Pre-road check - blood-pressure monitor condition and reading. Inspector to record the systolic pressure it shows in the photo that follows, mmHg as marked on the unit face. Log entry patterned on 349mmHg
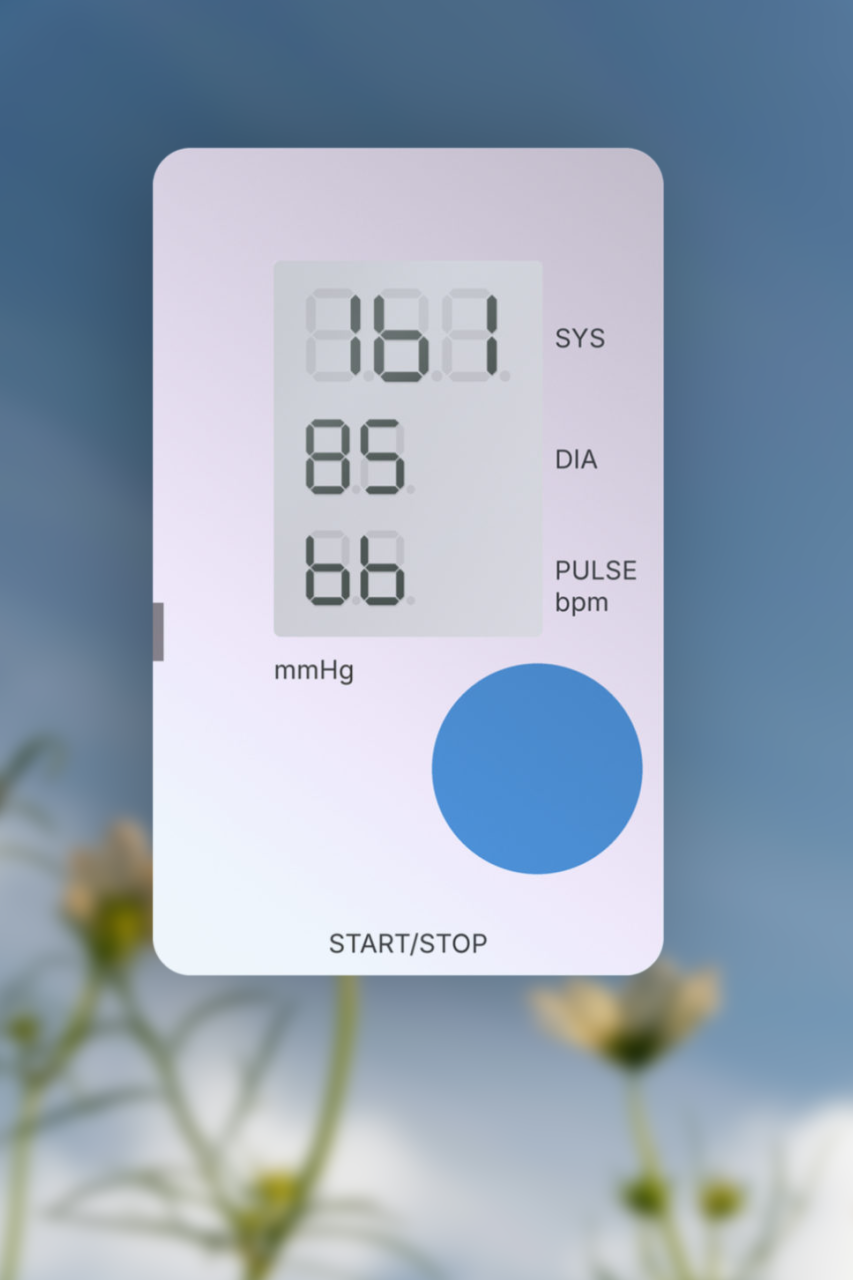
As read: 161mmHg
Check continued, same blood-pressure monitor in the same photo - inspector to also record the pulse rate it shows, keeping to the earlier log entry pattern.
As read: 66bpm
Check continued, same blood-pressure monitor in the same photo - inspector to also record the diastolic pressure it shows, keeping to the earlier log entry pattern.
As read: 85mmHg
